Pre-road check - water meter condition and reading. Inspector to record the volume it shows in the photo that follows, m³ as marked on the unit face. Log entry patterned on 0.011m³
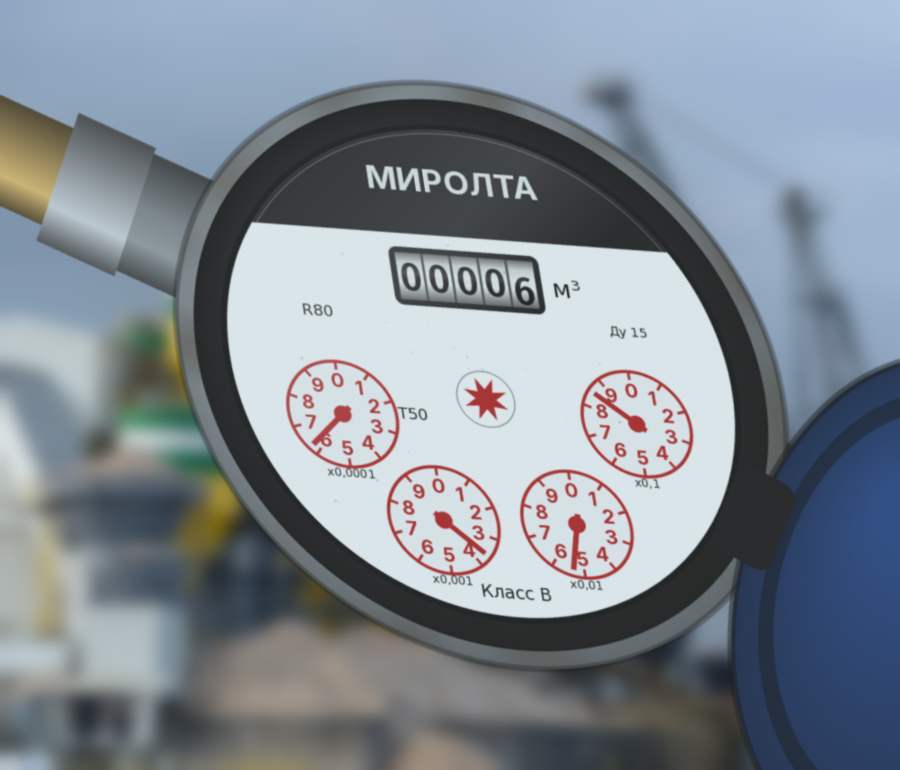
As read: 5.8536m³
